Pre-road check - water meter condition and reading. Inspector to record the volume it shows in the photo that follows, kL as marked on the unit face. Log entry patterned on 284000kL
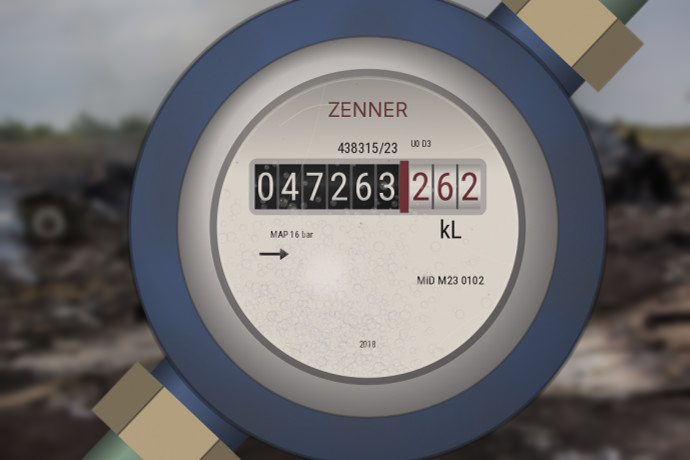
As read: 47263.262kL
